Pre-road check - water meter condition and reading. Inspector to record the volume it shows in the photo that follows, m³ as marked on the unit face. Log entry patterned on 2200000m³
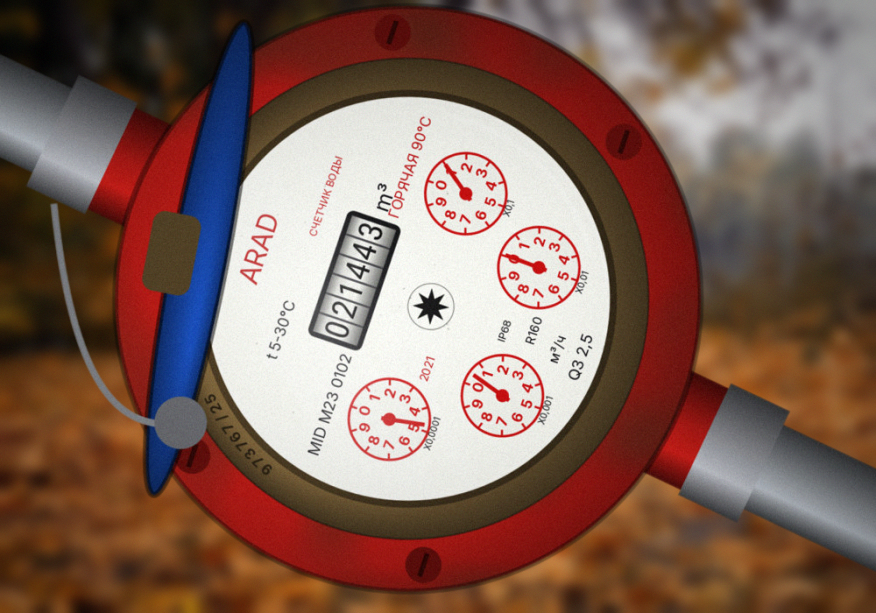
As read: 21443.1004m³
